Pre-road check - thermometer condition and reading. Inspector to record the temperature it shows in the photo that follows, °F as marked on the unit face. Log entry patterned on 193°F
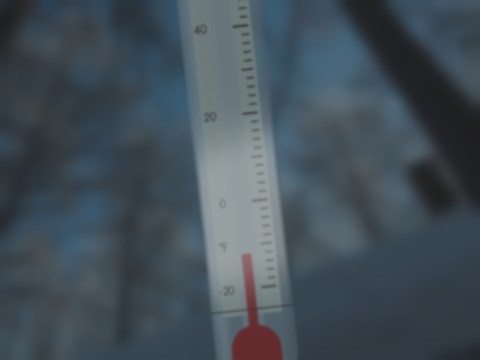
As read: -12°F
